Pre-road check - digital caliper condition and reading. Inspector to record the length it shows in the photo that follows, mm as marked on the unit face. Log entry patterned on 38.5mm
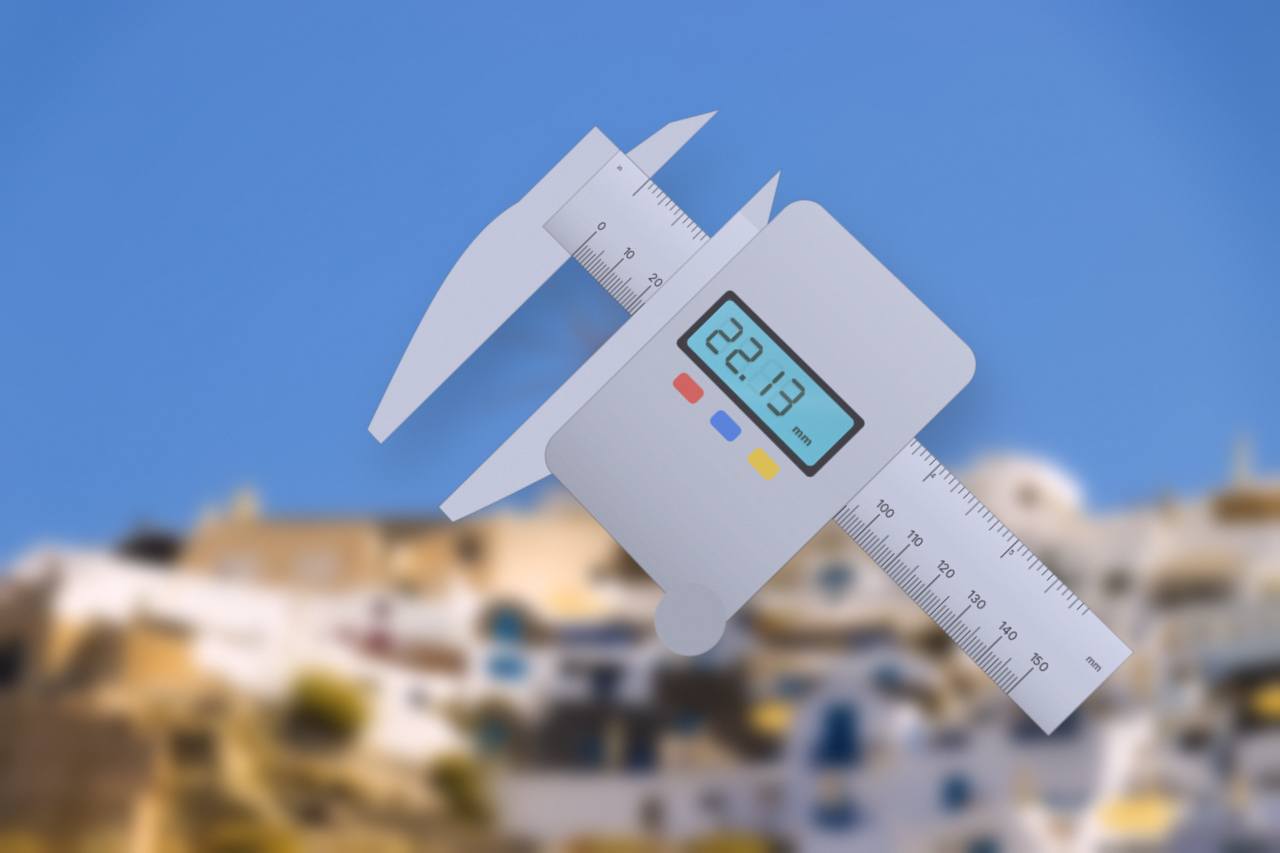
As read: 22.13mm
